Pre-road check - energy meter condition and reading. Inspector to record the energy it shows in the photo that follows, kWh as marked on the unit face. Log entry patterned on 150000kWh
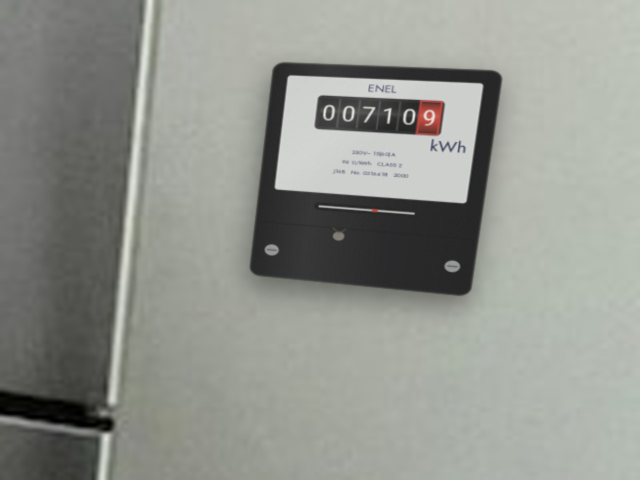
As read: 710.9kWh
